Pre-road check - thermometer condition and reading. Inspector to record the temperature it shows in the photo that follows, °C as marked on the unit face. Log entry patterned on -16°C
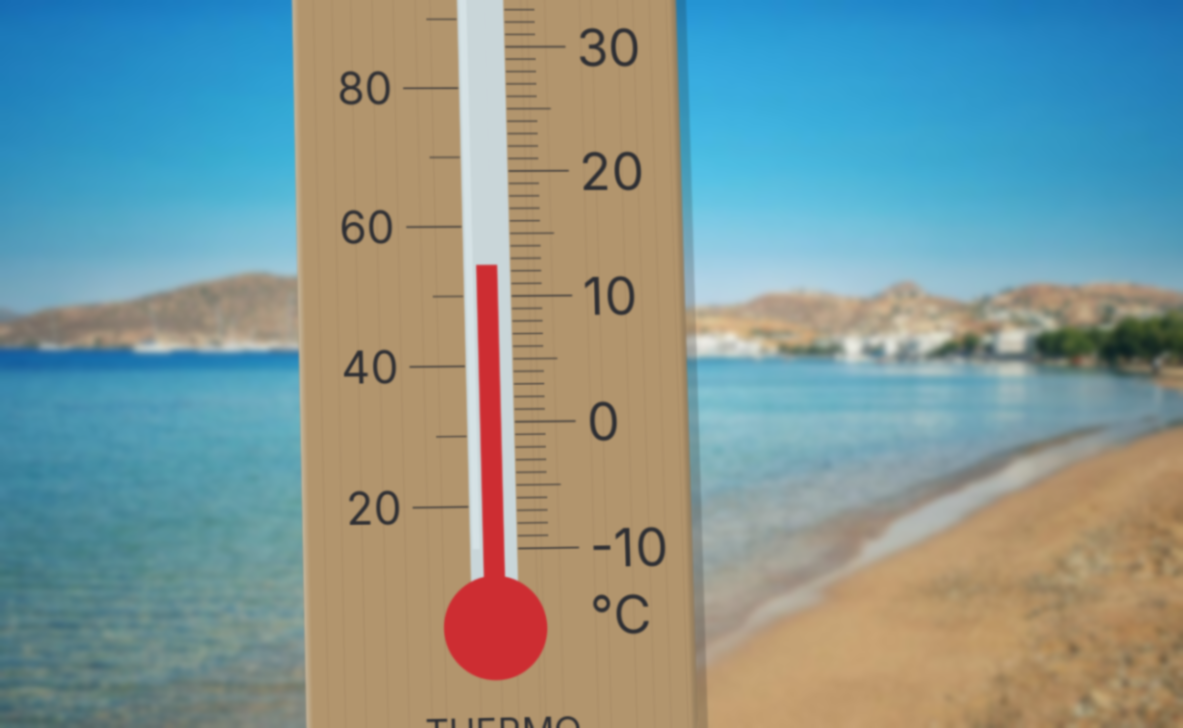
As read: 12.5°C
